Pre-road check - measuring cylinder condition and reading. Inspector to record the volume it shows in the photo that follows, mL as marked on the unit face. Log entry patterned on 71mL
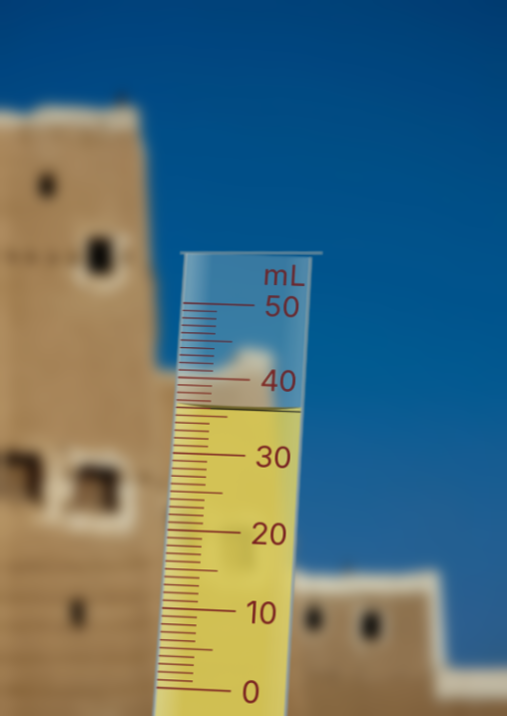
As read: 36mL
